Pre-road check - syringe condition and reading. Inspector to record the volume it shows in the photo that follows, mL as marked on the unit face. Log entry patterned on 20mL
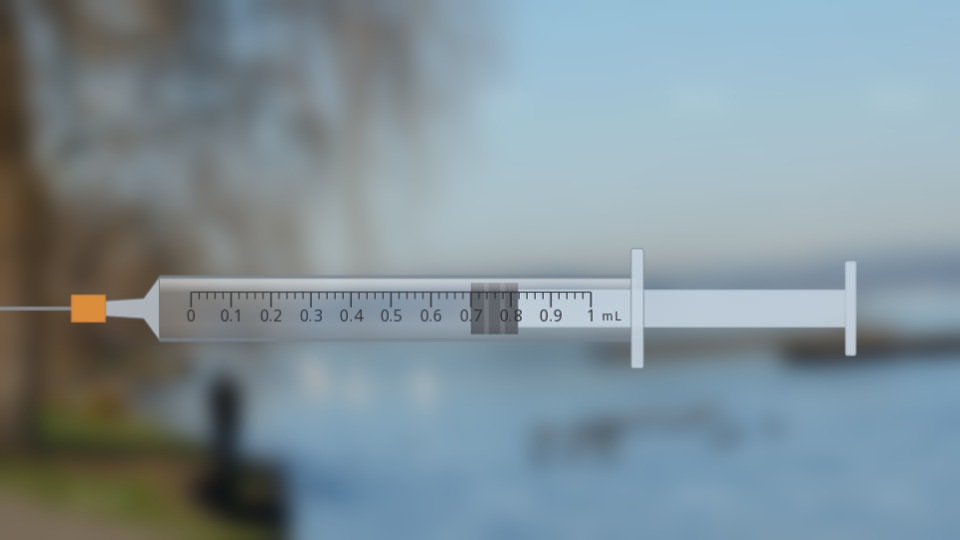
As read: 0.7mL
